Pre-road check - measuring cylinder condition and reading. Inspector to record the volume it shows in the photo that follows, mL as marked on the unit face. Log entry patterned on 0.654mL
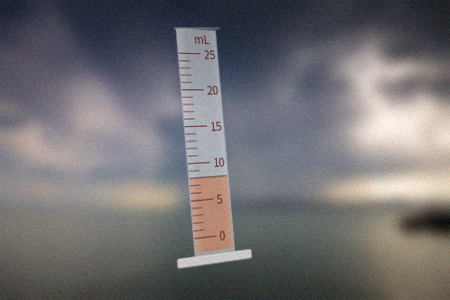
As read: 8mL
